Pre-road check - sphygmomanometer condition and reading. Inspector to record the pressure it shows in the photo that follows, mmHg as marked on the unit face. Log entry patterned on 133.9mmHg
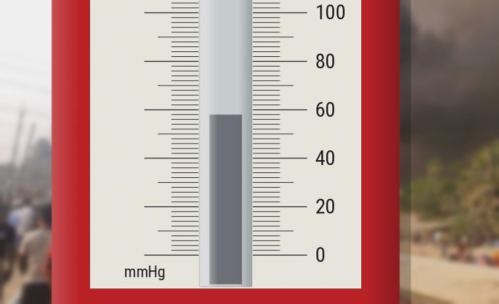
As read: 58mmHg
